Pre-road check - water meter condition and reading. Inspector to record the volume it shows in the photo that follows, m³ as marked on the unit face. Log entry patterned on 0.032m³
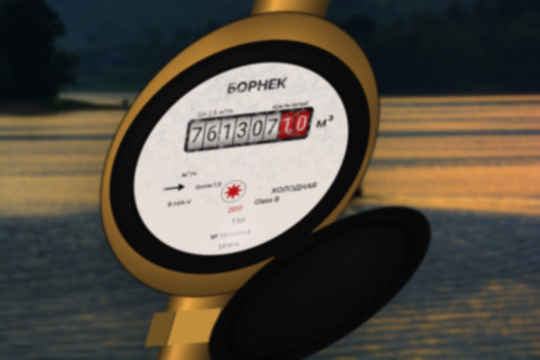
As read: 761307.10m³
